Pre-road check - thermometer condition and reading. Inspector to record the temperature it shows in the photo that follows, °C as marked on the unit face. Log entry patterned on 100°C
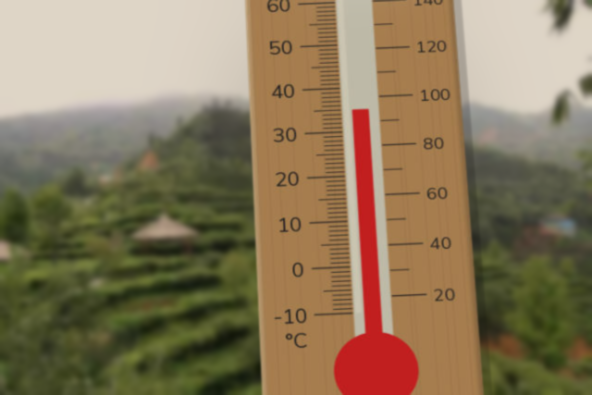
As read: 35°C
